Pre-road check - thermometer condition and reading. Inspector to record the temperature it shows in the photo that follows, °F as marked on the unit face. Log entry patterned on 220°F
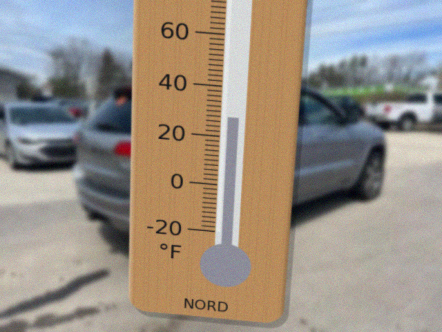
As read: 28°F
